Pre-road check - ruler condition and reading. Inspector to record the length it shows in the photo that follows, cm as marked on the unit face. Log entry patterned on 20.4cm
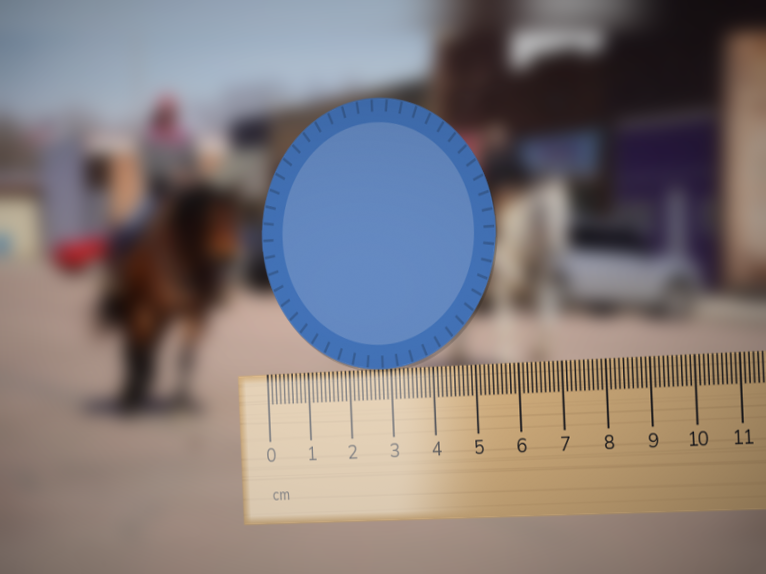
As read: 5.6cm
